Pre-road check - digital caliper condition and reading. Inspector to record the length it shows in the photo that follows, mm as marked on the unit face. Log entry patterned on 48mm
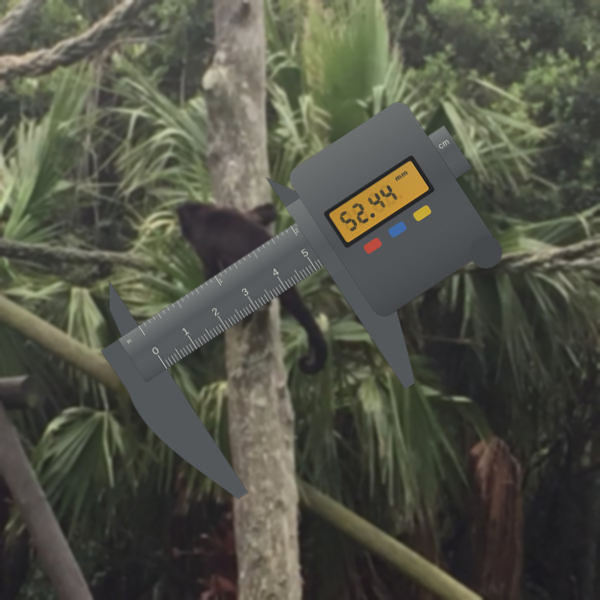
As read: 52.44mm
